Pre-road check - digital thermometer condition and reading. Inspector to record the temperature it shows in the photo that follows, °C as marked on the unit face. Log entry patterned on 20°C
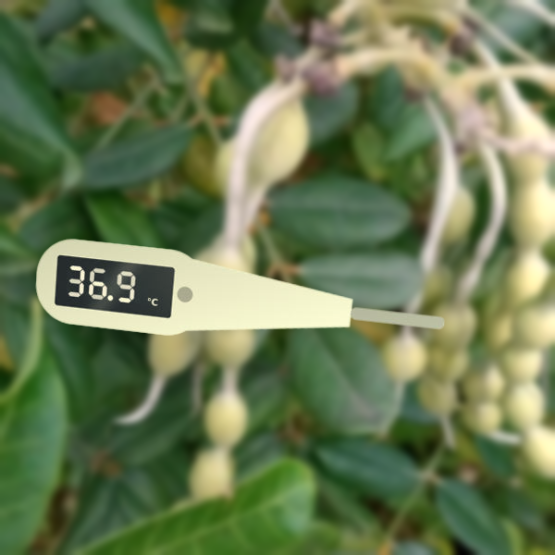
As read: 36.9°C
